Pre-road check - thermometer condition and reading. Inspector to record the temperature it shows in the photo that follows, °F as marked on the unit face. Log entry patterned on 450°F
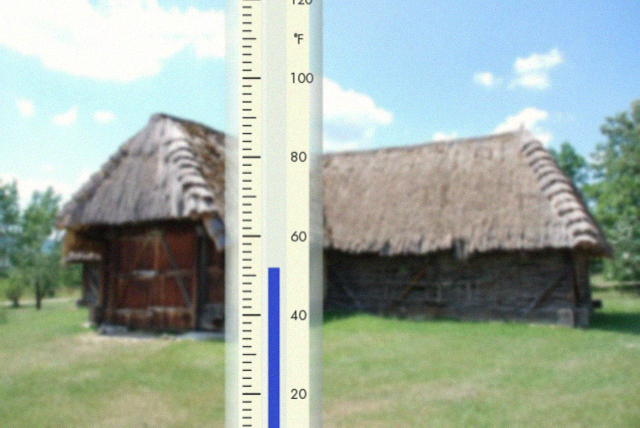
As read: 52°F
